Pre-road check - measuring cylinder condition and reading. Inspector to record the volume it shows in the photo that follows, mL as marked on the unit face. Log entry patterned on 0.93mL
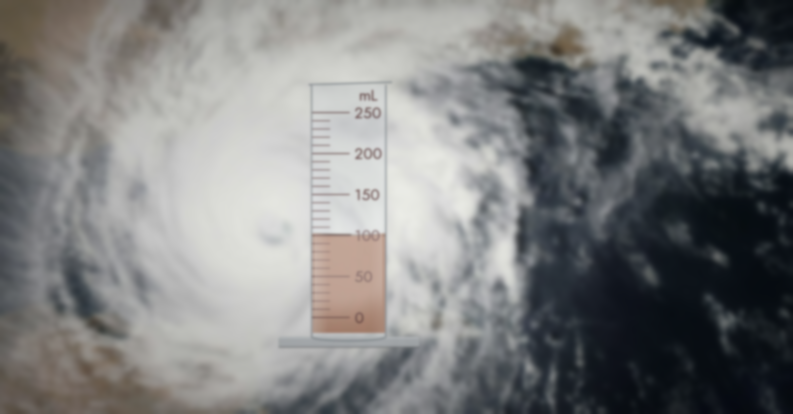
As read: 100mL
